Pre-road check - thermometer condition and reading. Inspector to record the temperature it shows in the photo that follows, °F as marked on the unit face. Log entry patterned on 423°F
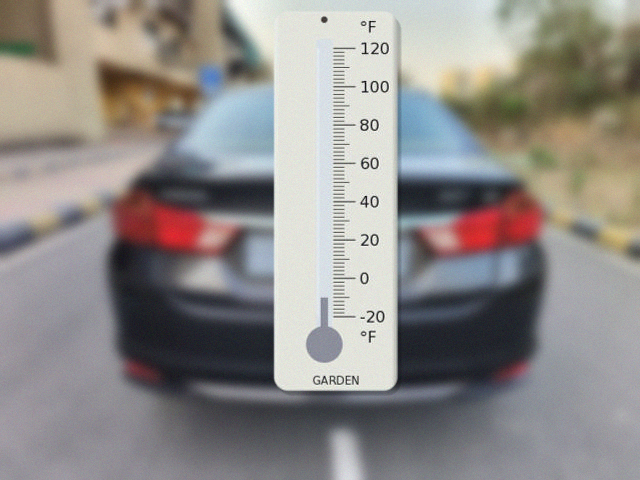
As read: -10°F
